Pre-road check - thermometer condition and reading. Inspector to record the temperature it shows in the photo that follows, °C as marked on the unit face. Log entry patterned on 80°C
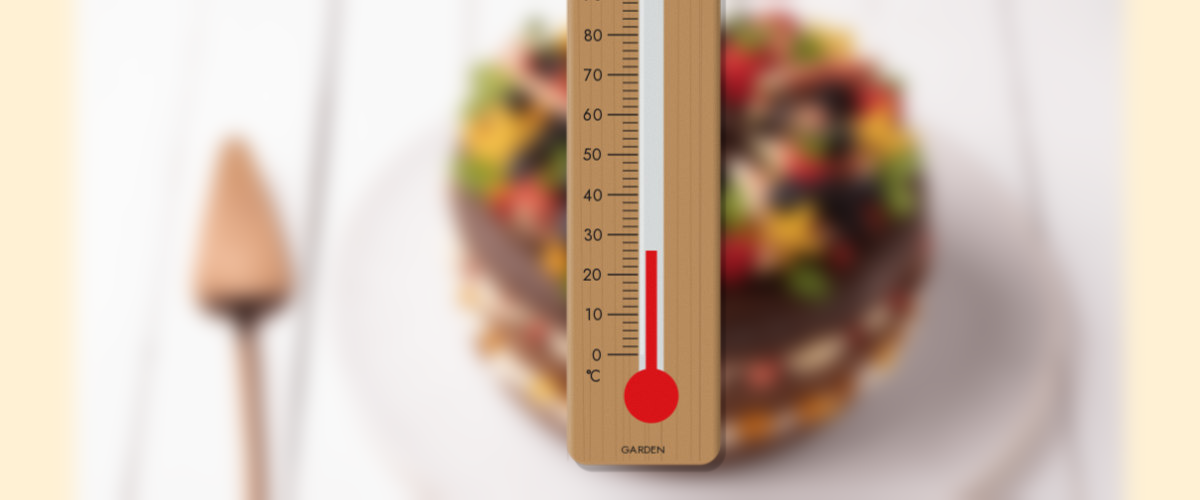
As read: 26°C
